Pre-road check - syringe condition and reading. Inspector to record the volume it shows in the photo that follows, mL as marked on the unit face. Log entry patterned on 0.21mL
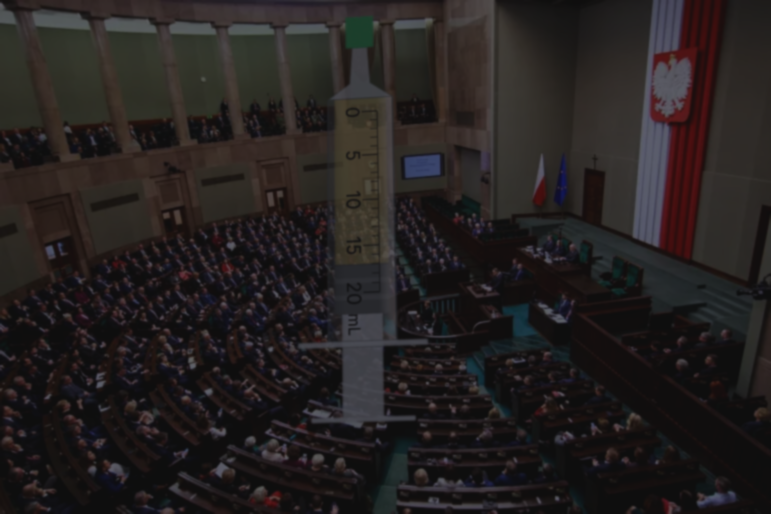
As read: 17mL
